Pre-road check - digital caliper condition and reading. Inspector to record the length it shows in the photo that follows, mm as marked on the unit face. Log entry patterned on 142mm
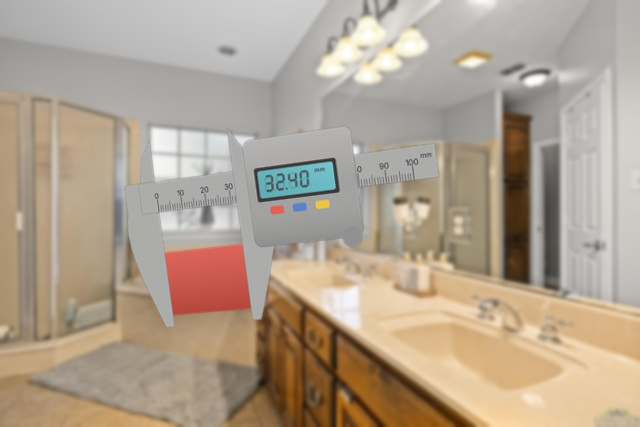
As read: 32.40mm
